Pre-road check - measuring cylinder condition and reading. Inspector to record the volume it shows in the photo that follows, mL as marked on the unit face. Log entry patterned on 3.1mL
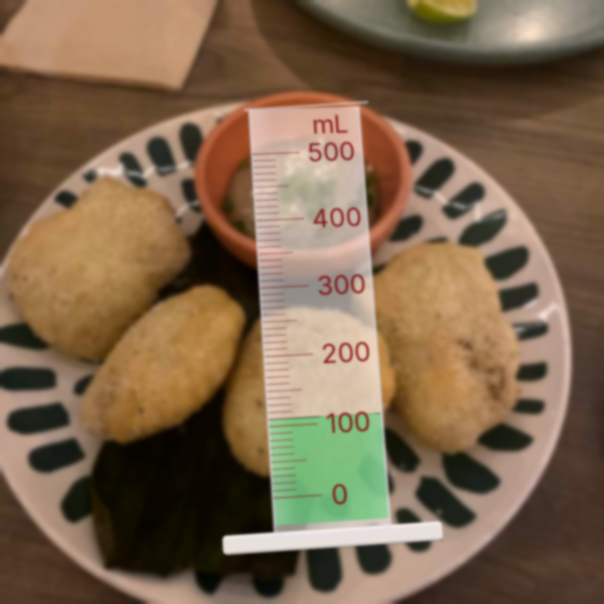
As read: 110mL
